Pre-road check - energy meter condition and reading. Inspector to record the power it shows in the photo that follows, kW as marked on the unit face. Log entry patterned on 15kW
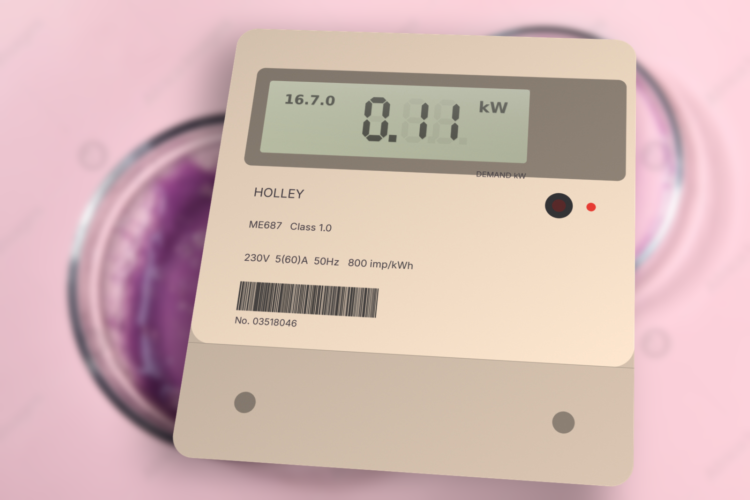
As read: 0.11kW
